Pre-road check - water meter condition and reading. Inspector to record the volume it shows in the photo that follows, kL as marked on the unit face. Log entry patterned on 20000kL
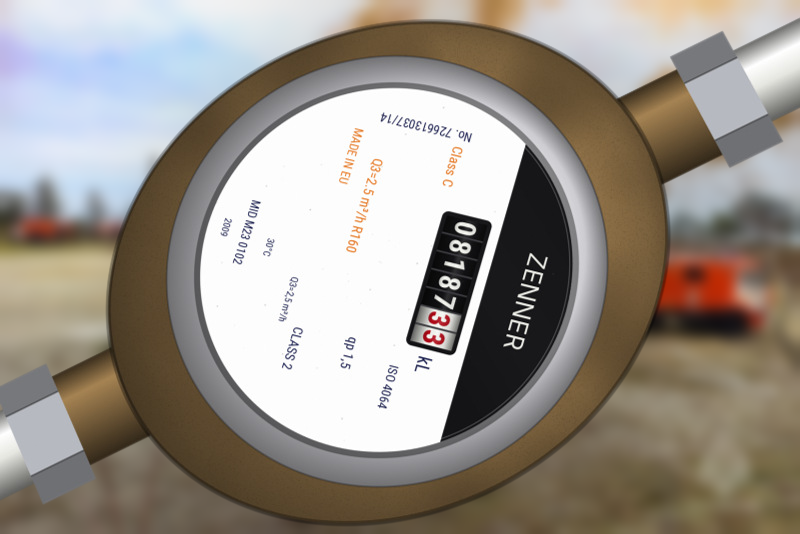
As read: 8187.33kL
